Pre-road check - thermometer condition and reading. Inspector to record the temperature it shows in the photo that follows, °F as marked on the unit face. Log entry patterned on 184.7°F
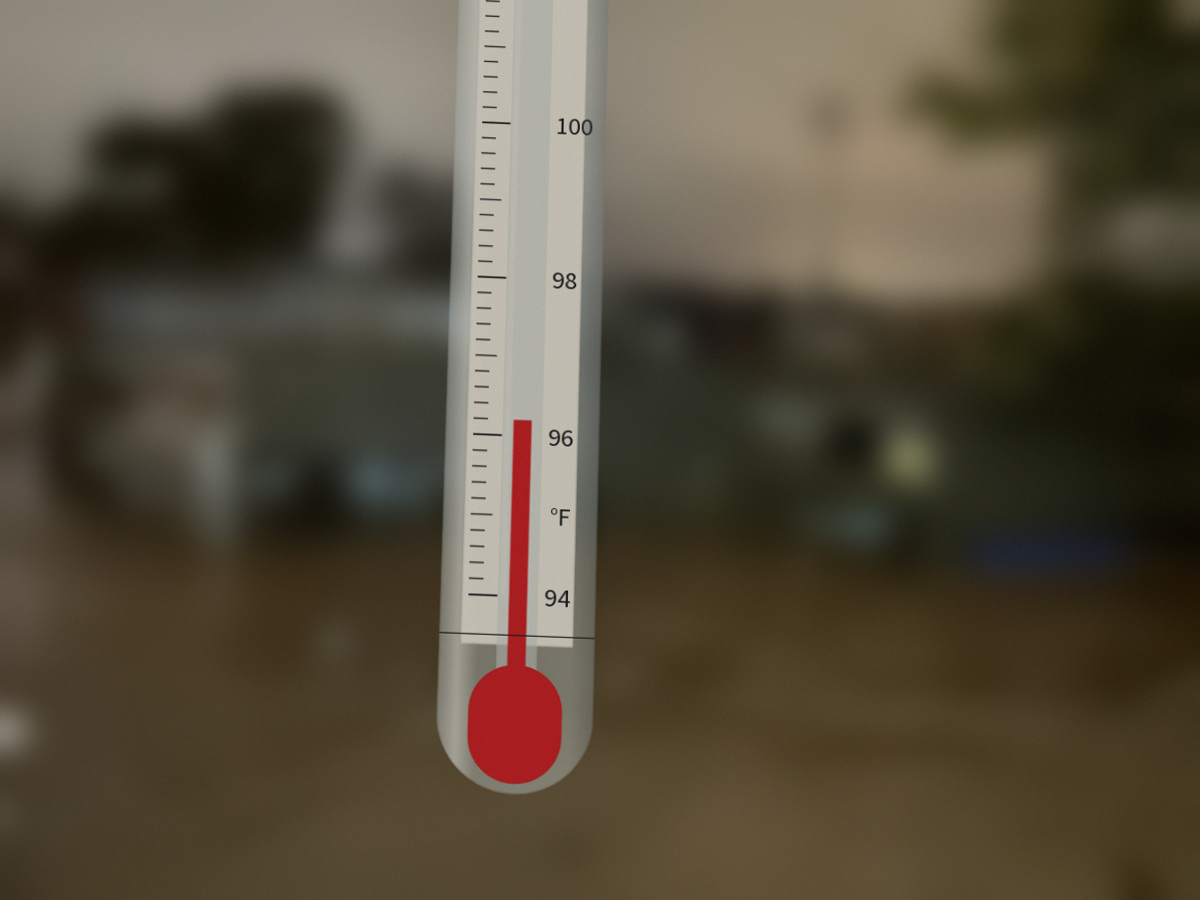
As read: 96.2°F
